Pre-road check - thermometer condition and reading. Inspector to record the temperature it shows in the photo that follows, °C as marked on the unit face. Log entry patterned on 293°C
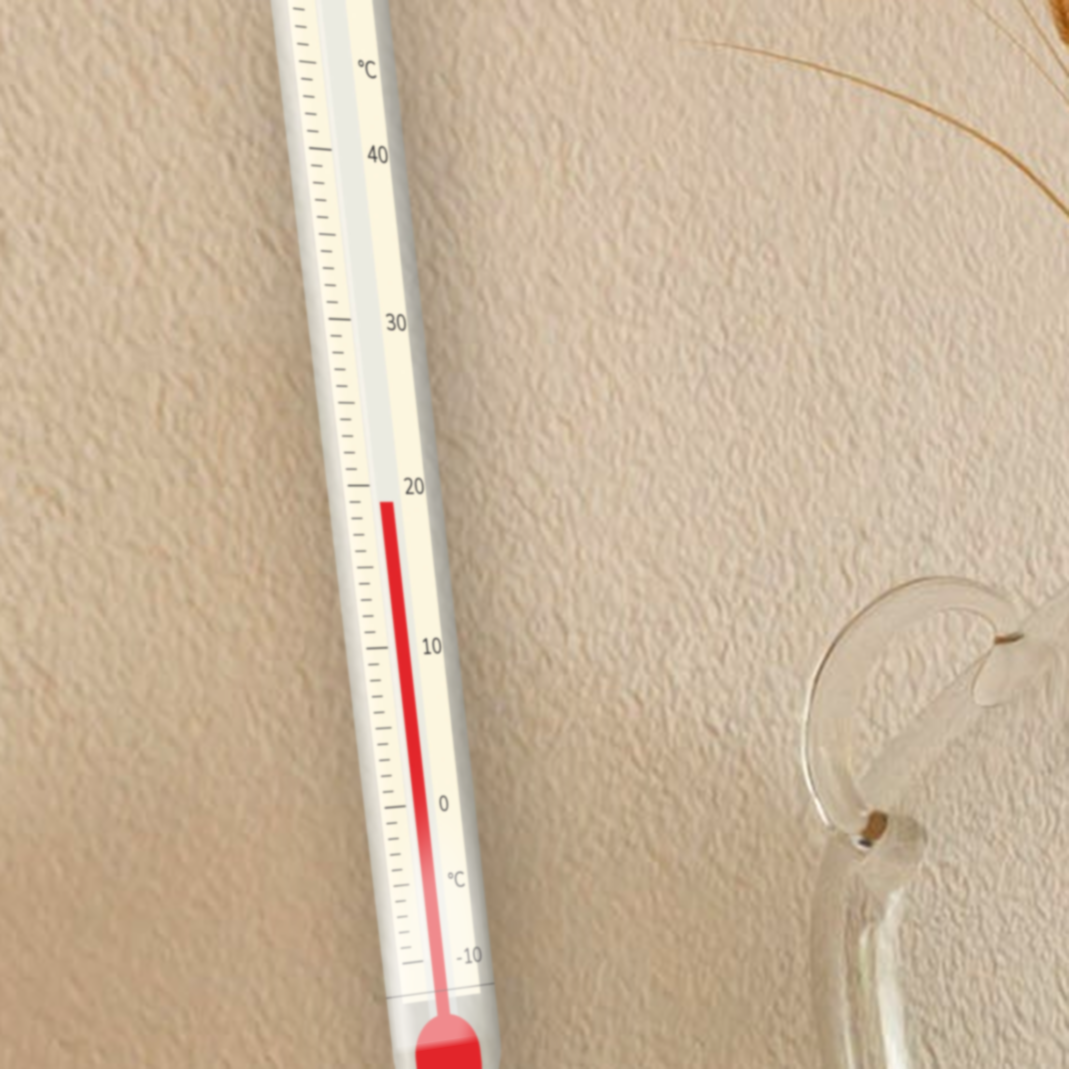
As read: 19°C
